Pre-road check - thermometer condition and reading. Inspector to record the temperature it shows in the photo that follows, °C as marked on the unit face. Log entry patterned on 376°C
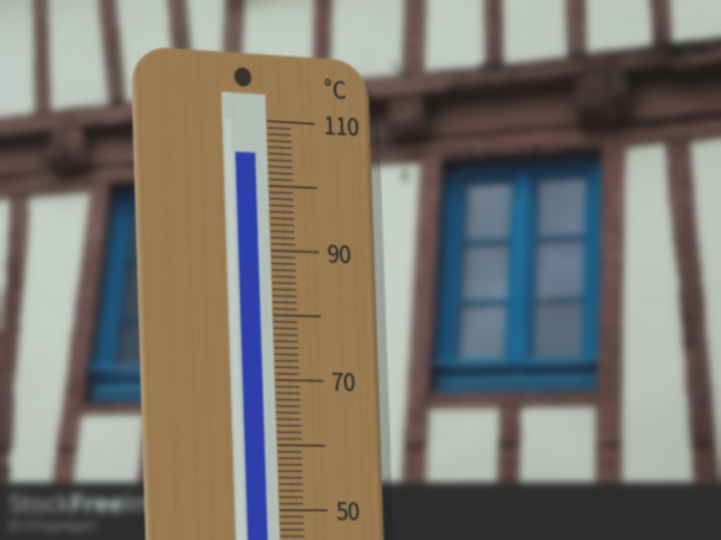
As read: 105°C
